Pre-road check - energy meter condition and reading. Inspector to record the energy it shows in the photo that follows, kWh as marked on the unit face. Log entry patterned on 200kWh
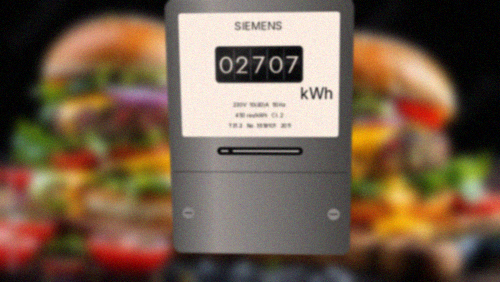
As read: 2707kWh
